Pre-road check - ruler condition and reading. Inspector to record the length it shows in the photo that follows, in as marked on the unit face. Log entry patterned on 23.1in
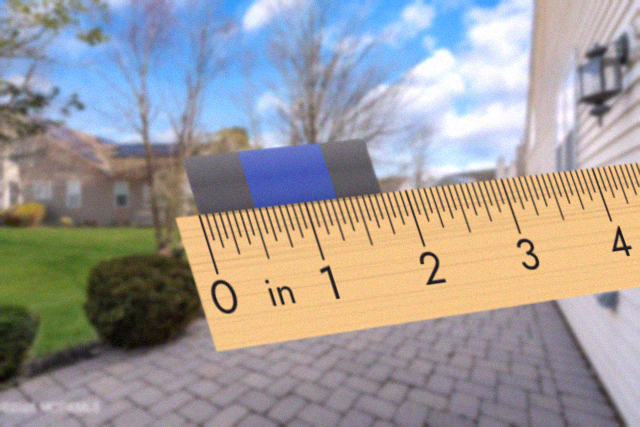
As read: 1.75in
